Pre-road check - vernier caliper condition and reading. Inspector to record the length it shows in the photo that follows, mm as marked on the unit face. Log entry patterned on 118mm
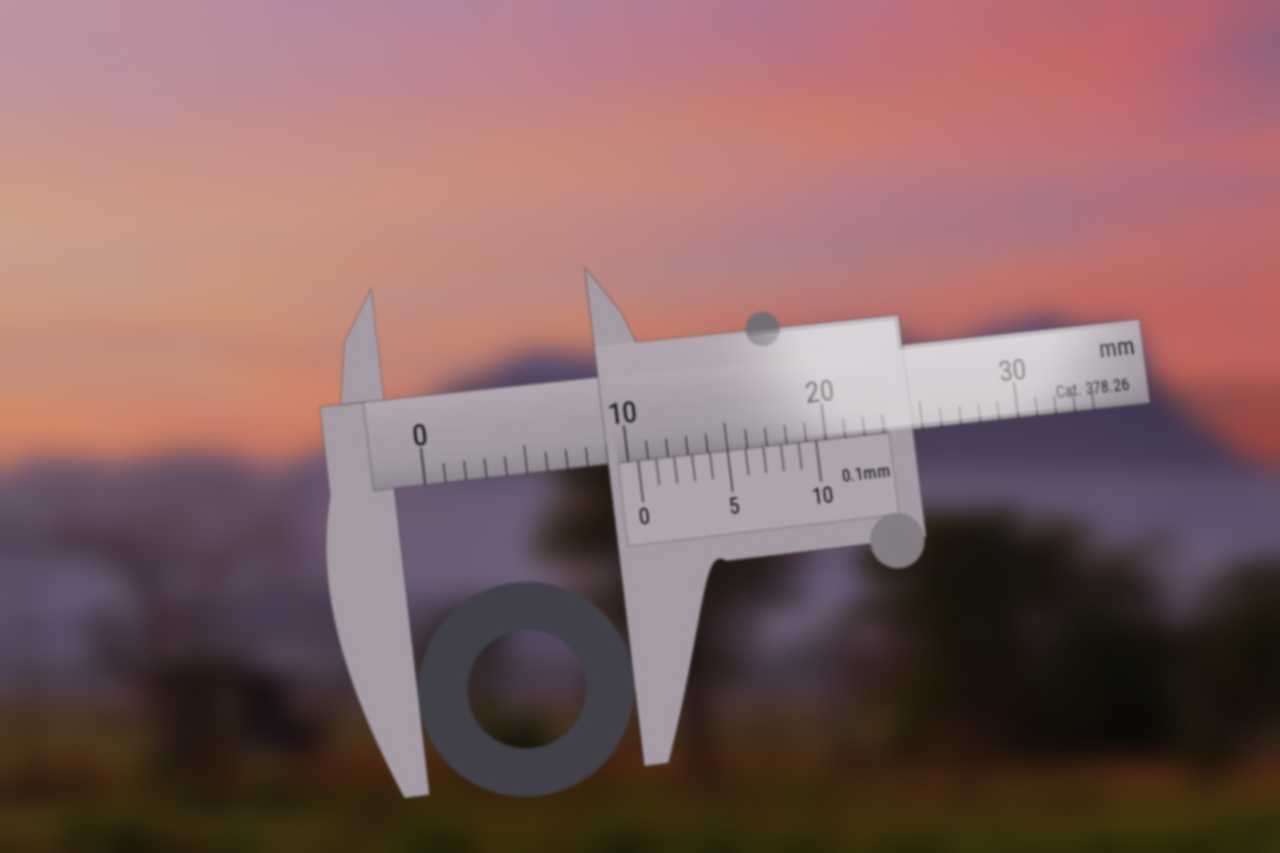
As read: 10.5mm
